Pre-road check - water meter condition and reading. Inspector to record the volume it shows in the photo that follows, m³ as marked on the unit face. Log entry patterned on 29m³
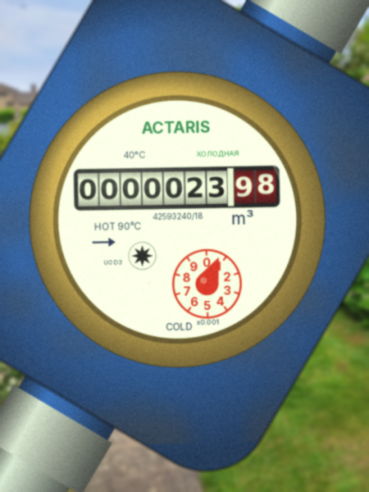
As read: 23.980m³
